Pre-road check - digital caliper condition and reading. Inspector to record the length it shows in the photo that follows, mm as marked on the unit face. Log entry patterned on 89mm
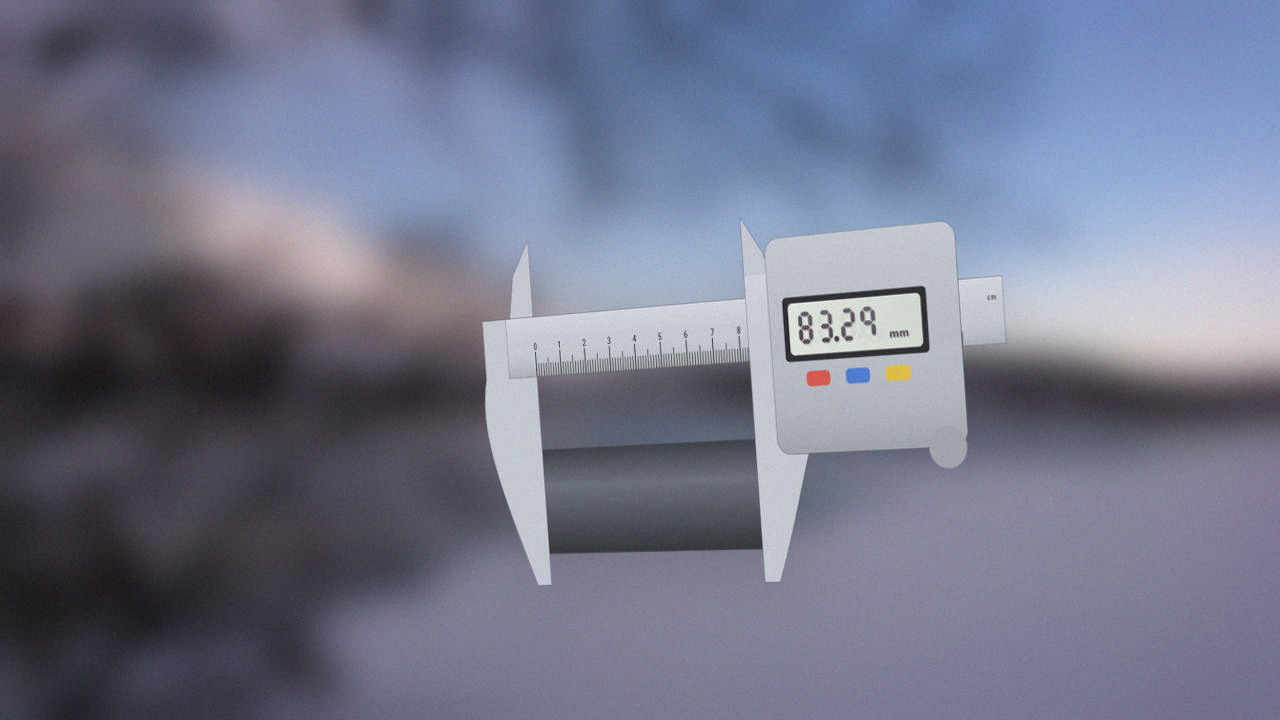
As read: 83.29mm
